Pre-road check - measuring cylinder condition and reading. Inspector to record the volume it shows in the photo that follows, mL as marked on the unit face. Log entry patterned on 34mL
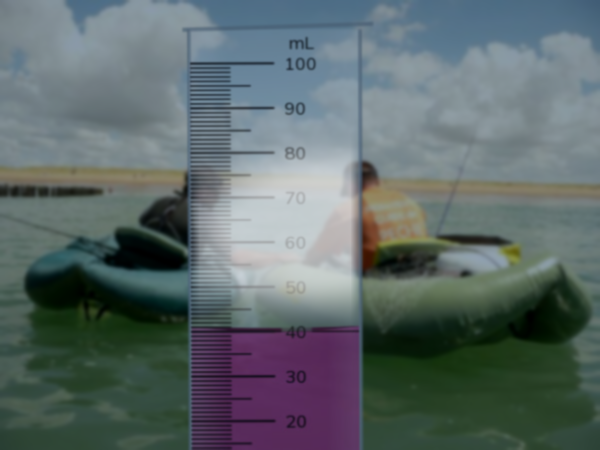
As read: 40mL
